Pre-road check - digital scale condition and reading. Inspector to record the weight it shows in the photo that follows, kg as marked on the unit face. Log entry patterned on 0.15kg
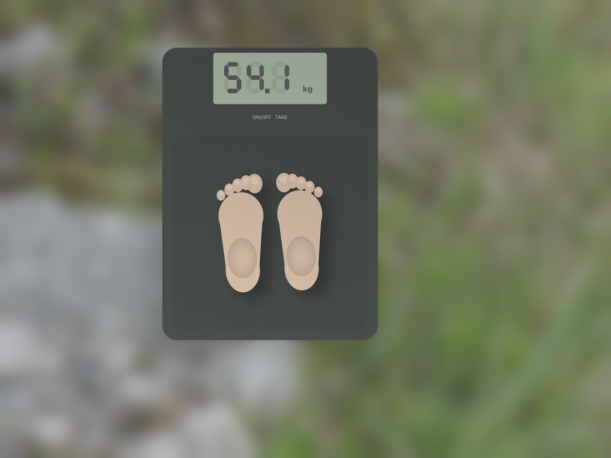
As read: 54.1kg
